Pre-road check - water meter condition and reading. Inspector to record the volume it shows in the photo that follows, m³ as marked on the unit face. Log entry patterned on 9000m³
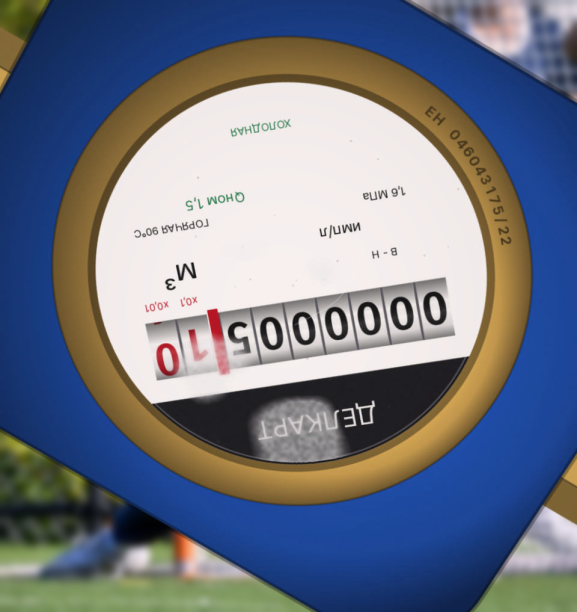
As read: 5.10m³
